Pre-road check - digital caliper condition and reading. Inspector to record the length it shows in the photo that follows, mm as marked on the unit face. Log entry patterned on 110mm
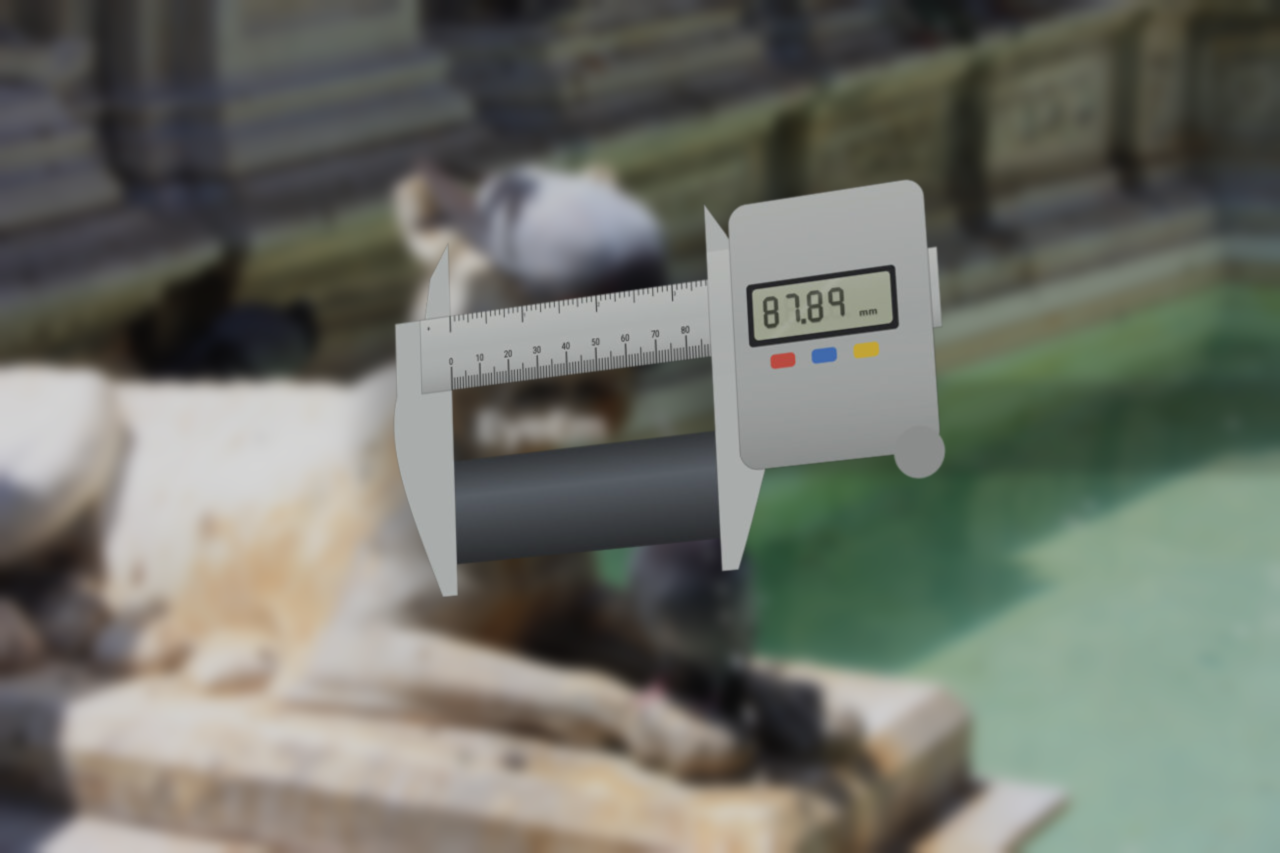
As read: 87.89mm
